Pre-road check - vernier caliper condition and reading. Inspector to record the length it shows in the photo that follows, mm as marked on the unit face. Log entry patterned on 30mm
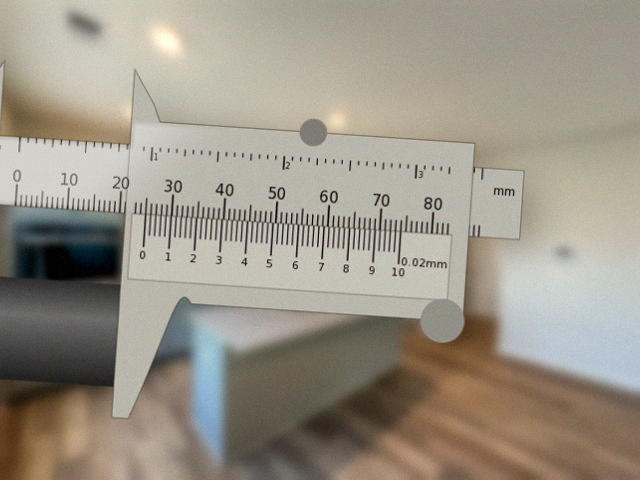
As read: 25.0mm
